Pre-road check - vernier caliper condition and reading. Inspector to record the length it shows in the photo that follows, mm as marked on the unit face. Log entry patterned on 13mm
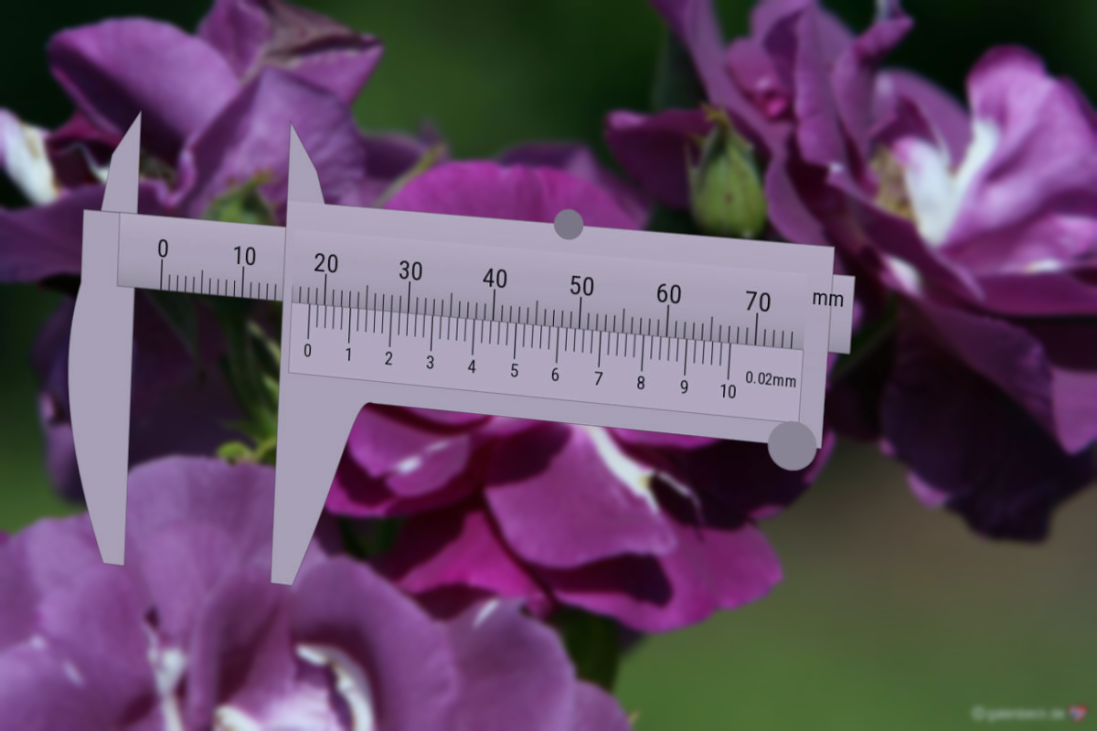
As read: 18.2mm
